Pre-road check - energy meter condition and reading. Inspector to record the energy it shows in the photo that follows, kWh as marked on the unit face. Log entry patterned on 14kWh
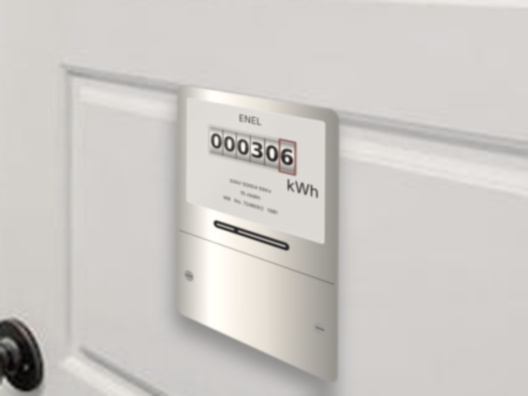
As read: 30.6kWh
